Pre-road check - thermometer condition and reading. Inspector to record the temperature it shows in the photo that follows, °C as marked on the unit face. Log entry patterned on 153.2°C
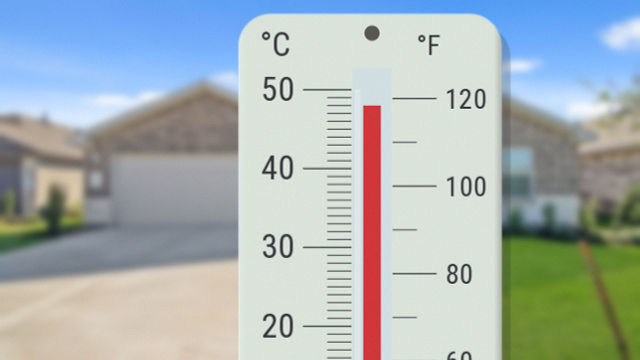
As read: 48°C
